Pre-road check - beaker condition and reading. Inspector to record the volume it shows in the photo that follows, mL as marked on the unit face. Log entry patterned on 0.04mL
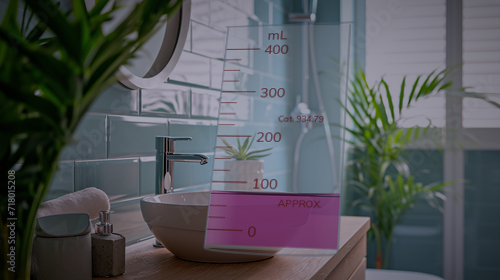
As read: 75mL
